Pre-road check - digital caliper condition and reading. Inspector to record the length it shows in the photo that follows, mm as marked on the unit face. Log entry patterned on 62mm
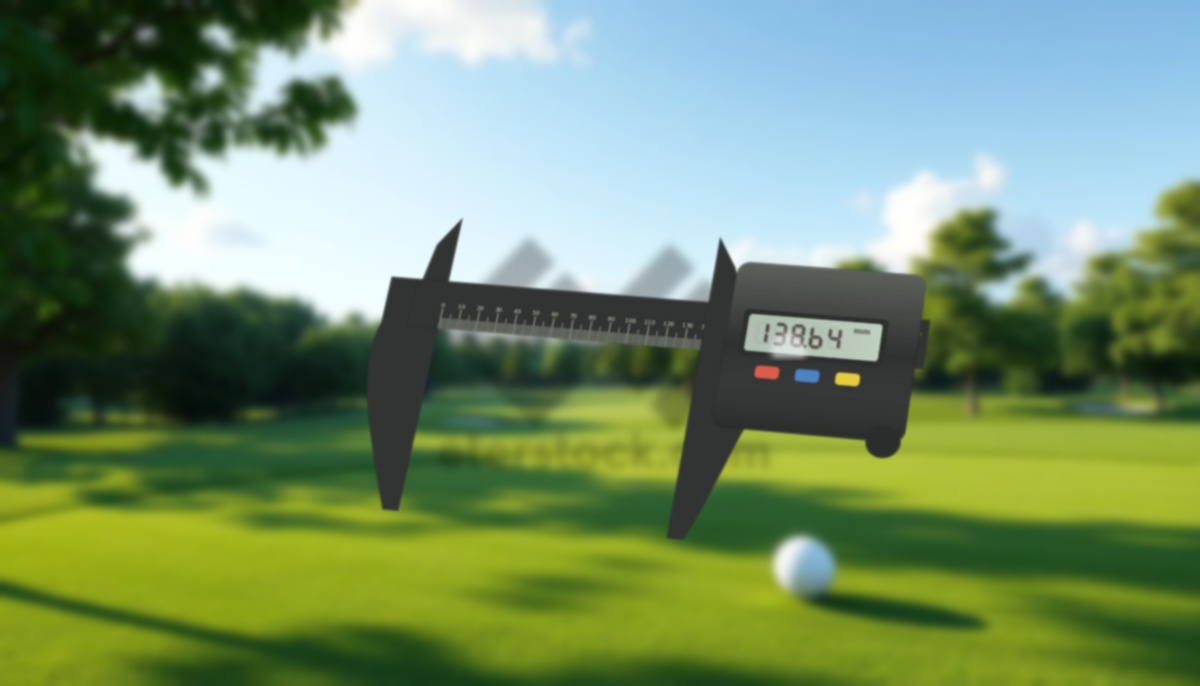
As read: 138.64mm
